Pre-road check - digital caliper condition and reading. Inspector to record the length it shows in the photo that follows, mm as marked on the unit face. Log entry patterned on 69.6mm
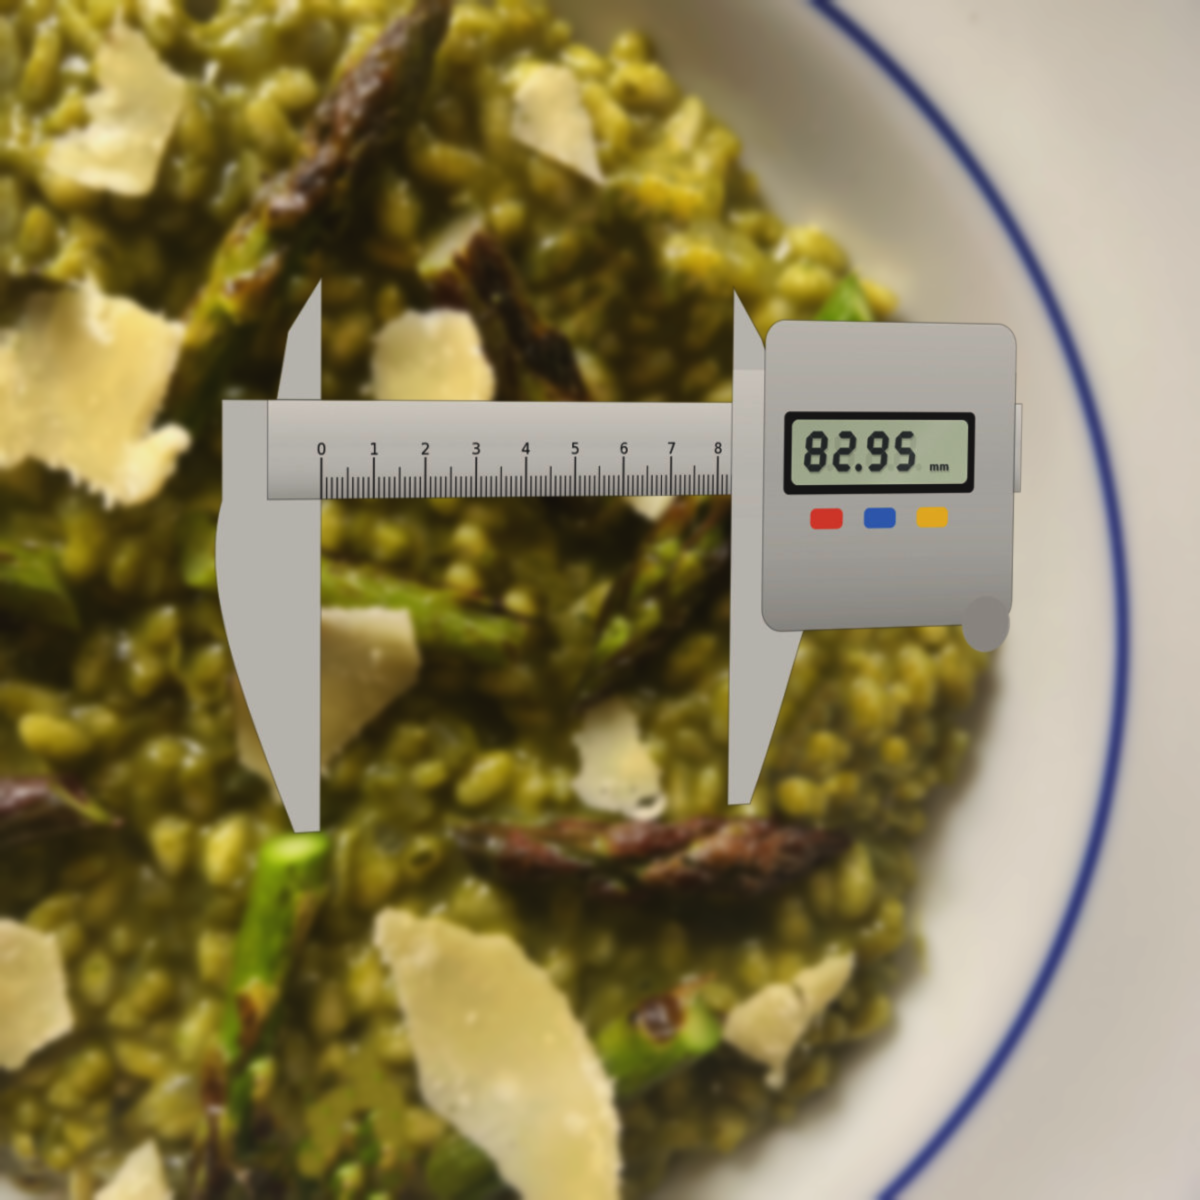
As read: 82.95mm
